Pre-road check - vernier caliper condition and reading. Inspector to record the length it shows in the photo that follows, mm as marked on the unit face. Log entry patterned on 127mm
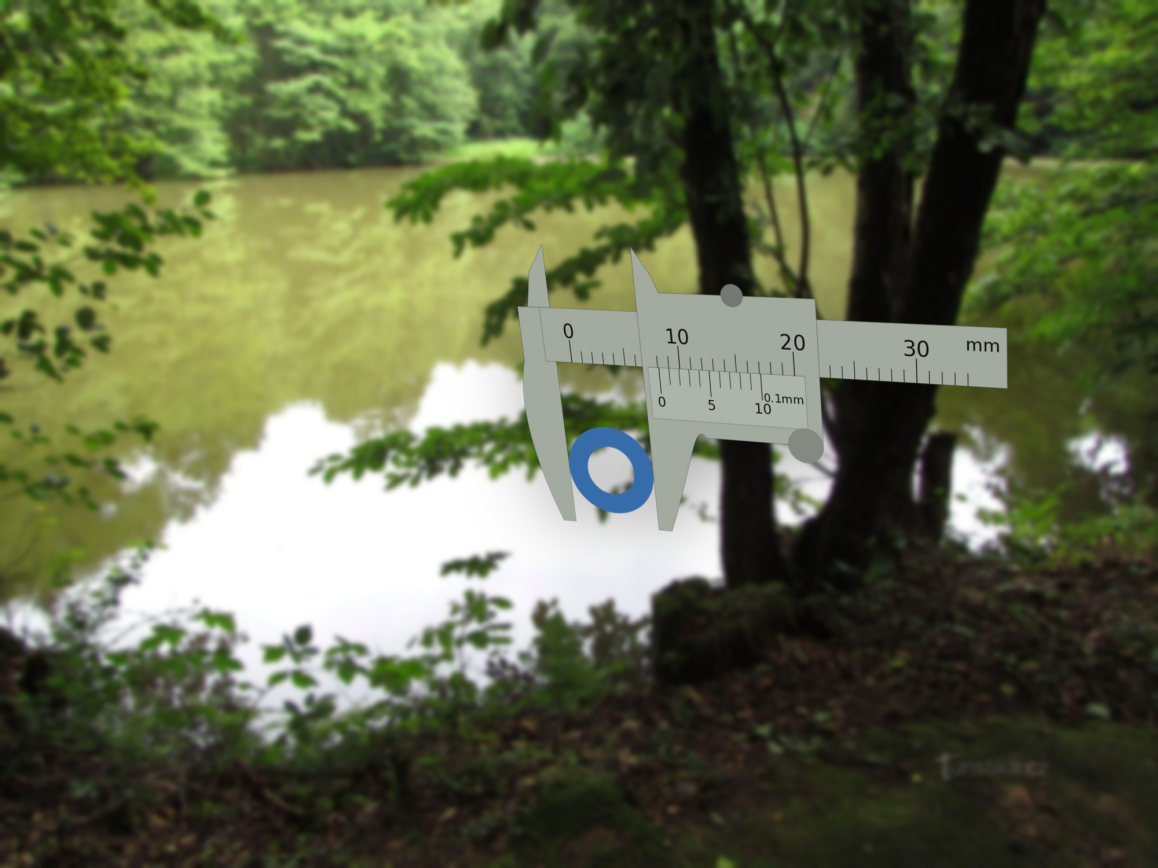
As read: 8.1mm
